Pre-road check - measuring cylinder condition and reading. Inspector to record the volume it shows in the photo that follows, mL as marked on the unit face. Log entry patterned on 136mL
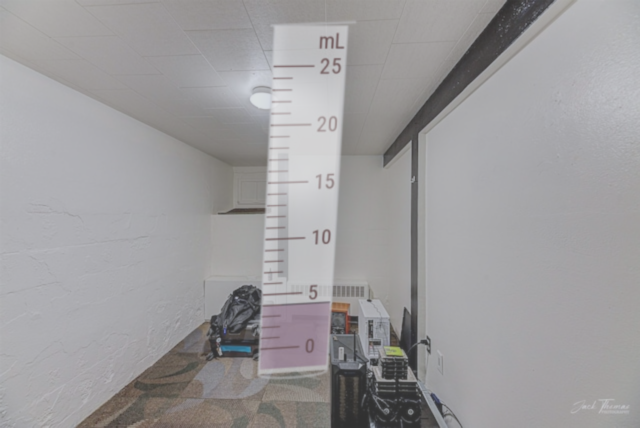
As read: 4mL
